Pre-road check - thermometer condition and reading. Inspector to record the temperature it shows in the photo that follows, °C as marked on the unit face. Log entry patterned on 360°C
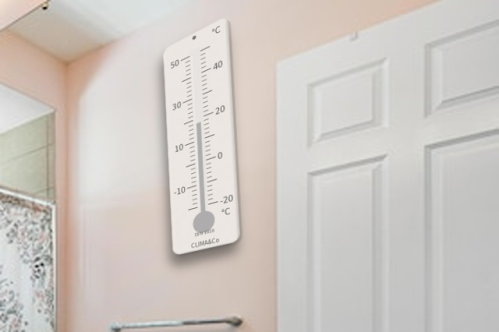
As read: 18°C
